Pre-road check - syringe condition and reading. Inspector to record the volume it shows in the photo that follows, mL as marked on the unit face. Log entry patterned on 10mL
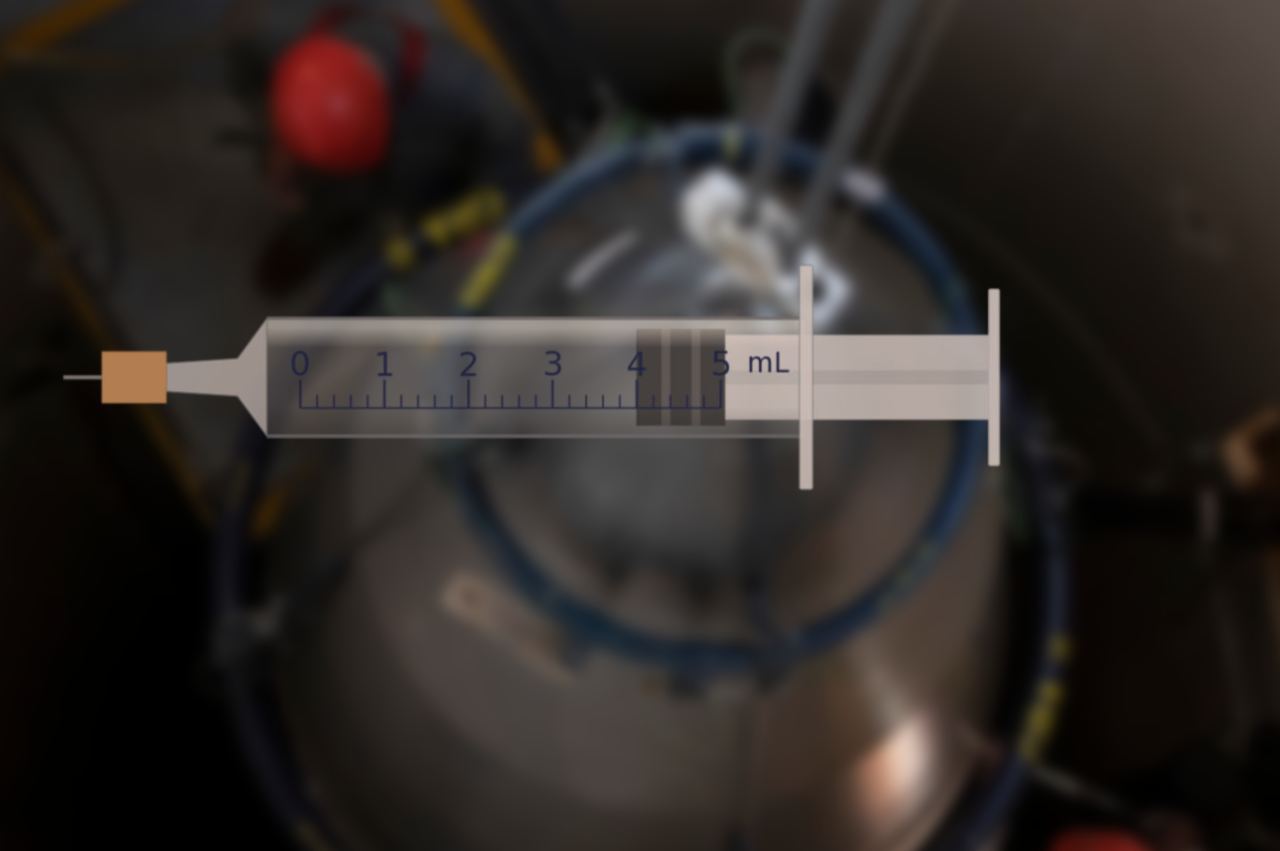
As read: 4mL
